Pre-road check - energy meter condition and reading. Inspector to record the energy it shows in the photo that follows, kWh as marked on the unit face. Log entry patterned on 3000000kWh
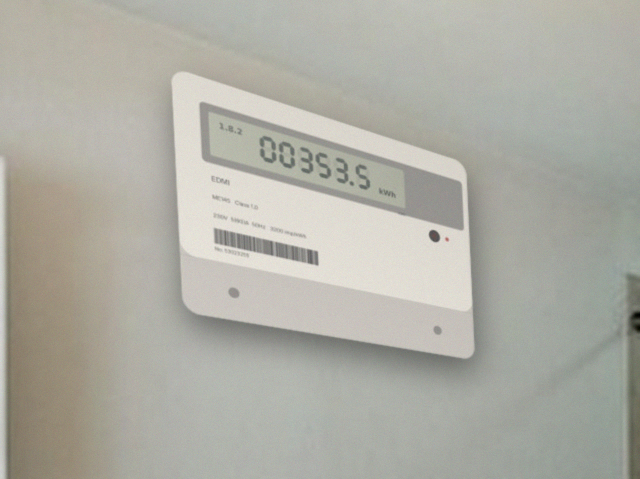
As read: 353.5kWh
